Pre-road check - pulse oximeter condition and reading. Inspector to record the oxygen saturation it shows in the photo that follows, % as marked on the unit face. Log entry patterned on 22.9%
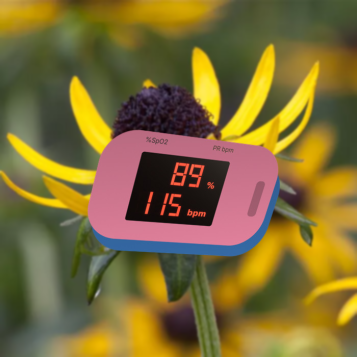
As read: 89%
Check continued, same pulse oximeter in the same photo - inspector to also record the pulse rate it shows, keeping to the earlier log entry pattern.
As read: 115bpm
